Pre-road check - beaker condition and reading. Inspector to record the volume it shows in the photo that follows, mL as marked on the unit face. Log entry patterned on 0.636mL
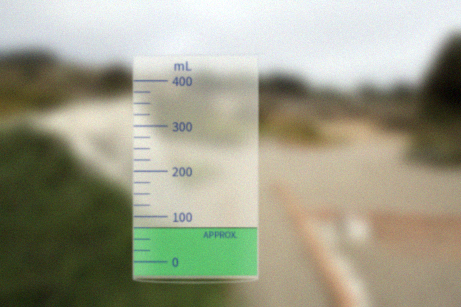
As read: 75mL
